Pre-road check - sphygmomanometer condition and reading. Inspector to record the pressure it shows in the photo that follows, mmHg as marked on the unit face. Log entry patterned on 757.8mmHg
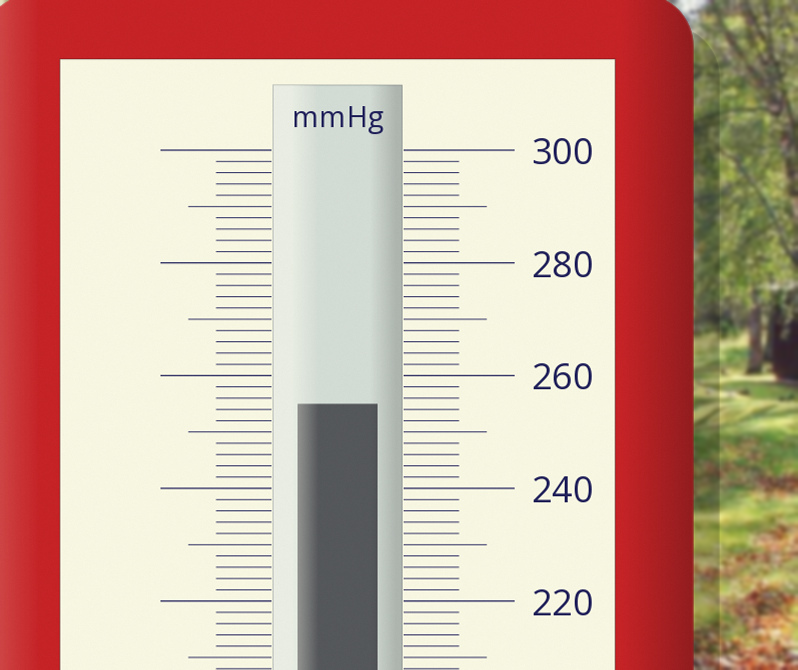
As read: 255mmHg
